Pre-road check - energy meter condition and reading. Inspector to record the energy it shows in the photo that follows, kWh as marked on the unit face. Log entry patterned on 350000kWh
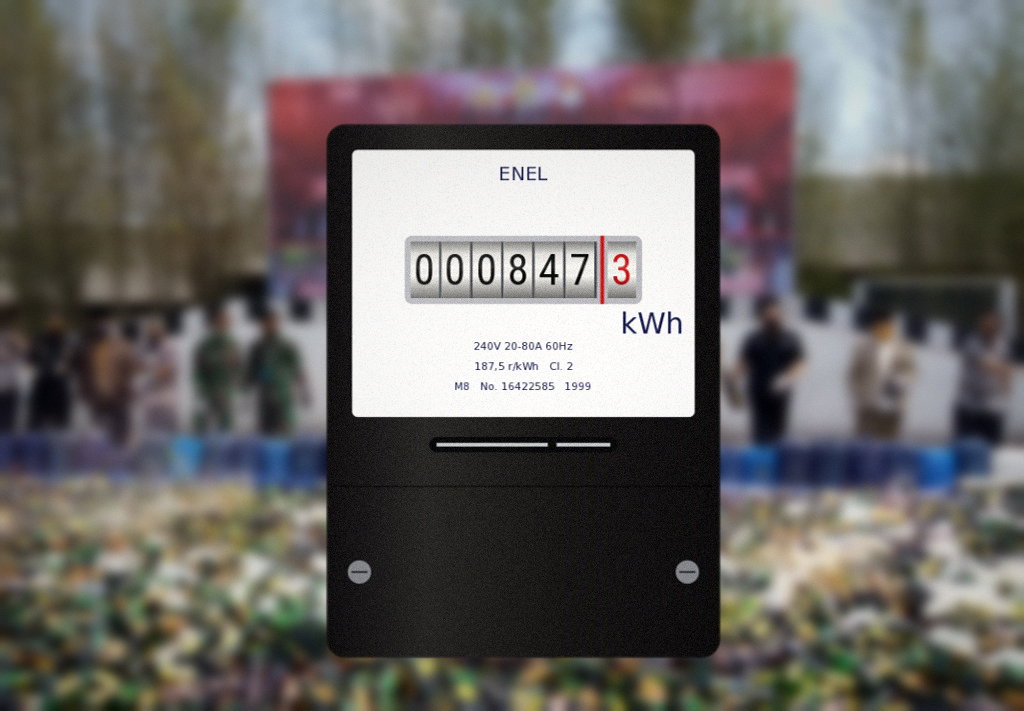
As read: 847.3kWh
